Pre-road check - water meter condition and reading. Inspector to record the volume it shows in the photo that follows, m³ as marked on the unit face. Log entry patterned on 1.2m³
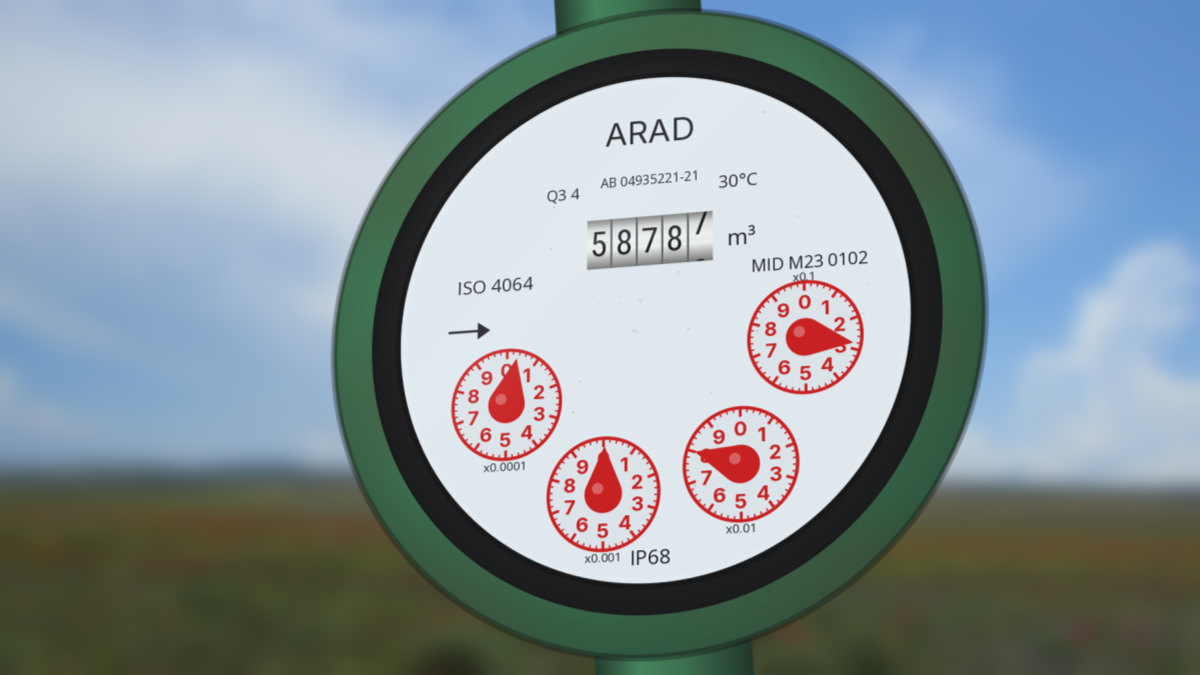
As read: 58787.2800m³
